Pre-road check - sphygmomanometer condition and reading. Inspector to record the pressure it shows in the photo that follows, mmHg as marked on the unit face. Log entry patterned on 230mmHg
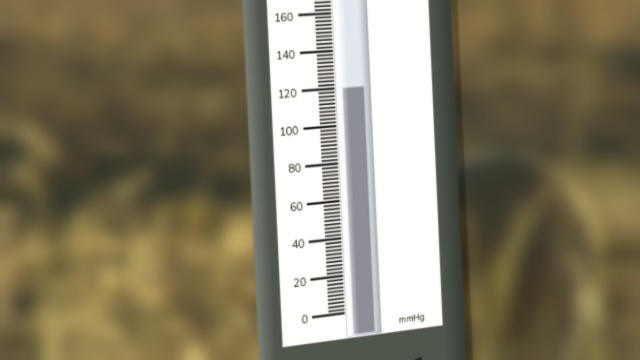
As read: 120mmHg
